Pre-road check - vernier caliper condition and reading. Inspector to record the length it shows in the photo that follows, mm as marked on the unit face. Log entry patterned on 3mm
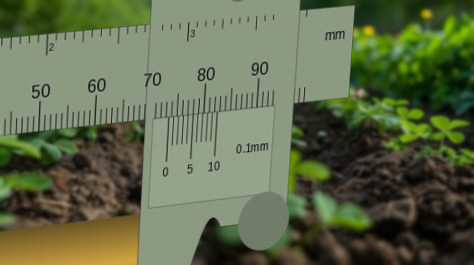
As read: 73.5mm
